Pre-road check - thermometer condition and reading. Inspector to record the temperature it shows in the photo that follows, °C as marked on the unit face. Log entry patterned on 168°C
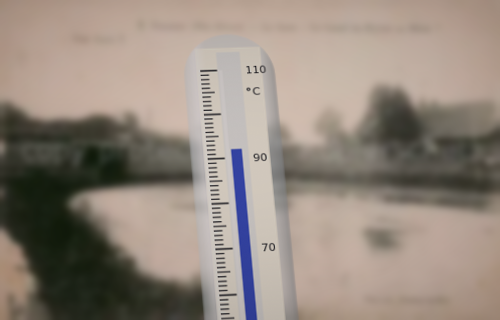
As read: 92°C
